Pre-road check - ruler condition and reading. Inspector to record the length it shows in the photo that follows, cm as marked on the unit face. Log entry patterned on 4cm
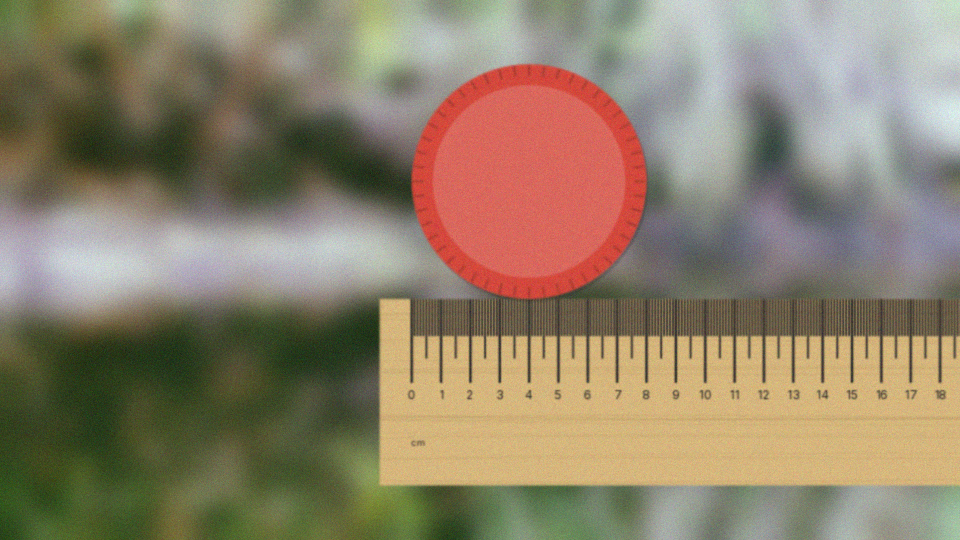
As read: 8cm
